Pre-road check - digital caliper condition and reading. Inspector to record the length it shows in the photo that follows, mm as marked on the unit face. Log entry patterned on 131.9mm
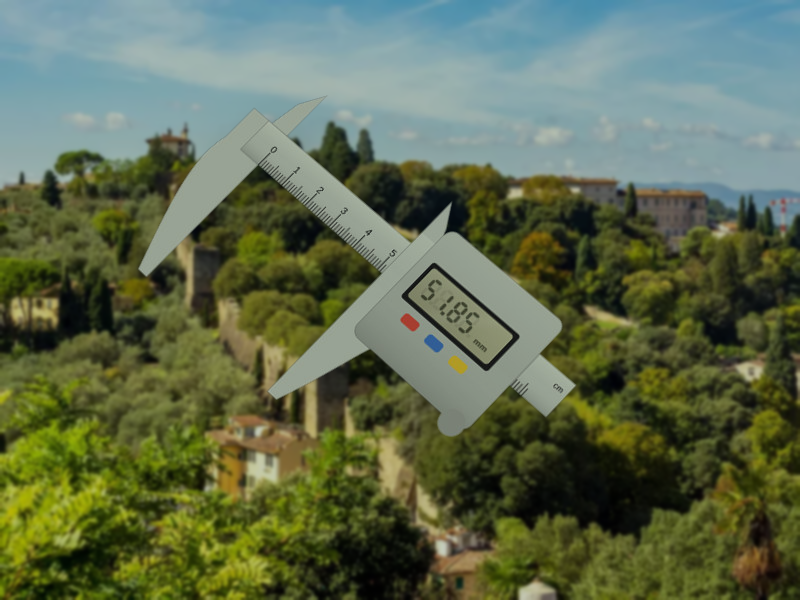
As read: 51.85mm
